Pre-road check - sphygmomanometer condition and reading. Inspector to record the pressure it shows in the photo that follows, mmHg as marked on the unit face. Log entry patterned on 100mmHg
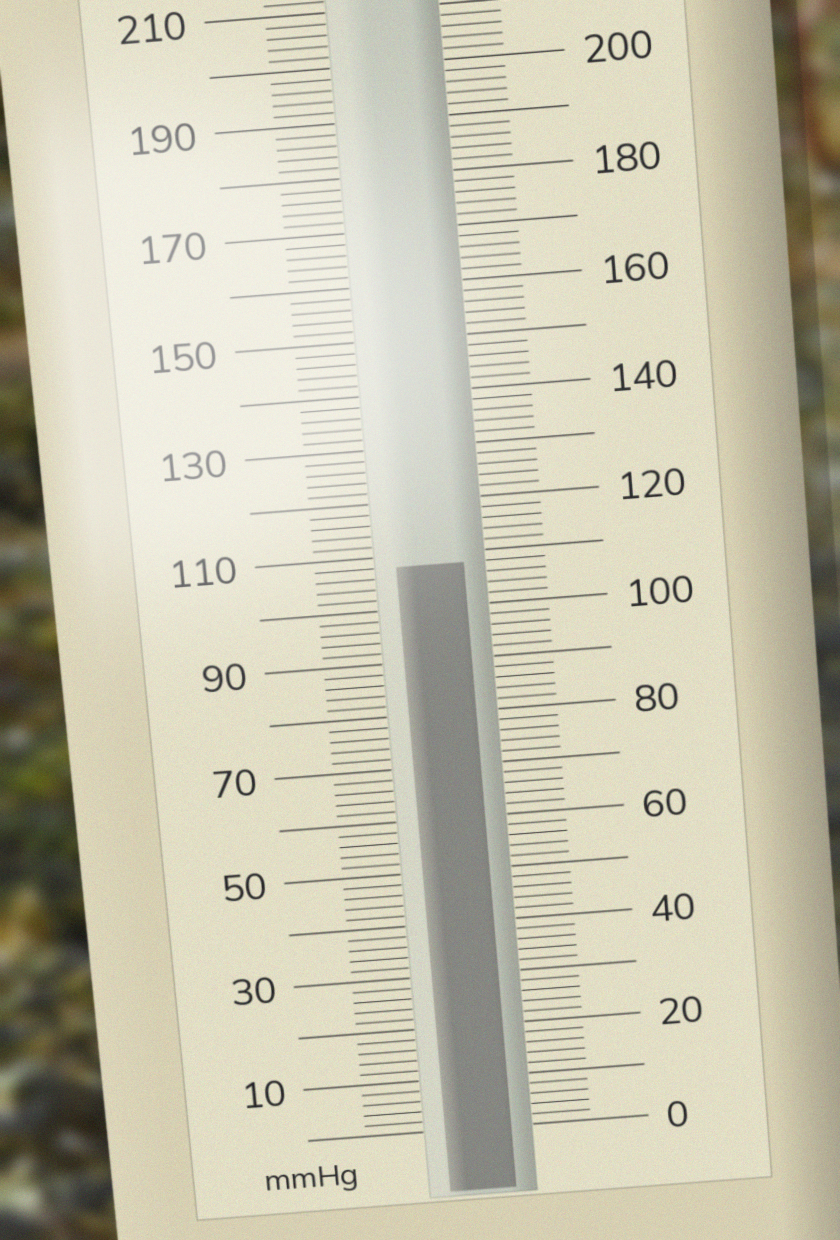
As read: 108mmHg
